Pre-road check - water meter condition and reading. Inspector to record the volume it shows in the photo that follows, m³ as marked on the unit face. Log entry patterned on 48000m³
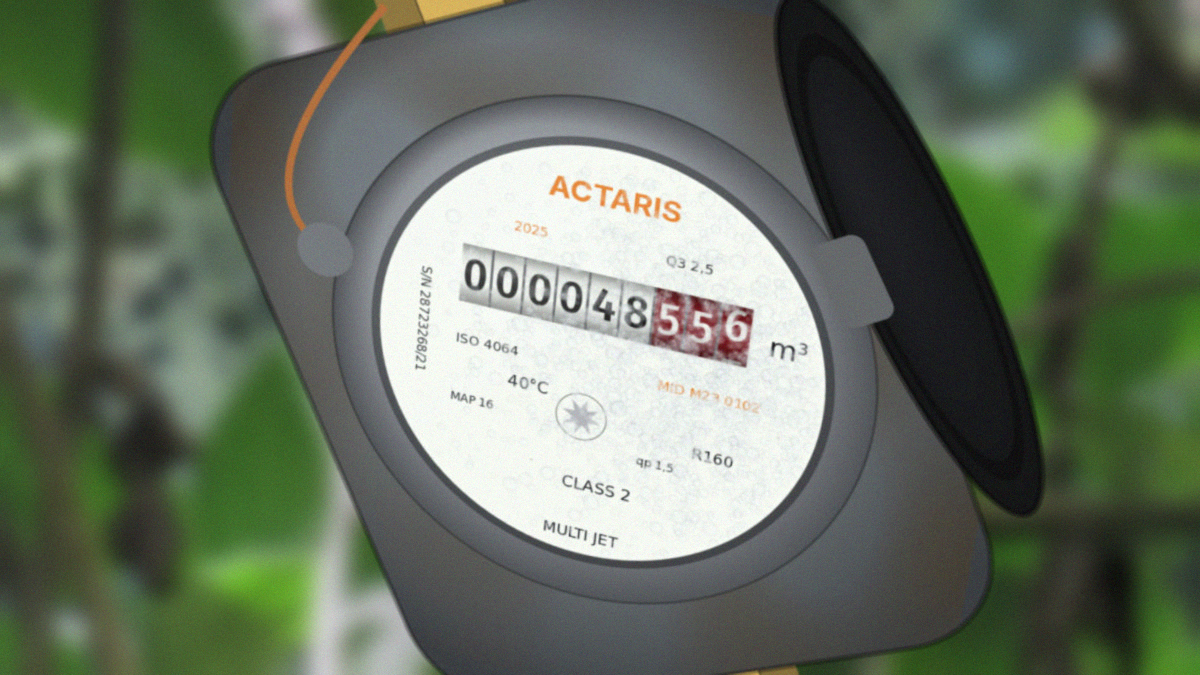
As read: 48.556m³
